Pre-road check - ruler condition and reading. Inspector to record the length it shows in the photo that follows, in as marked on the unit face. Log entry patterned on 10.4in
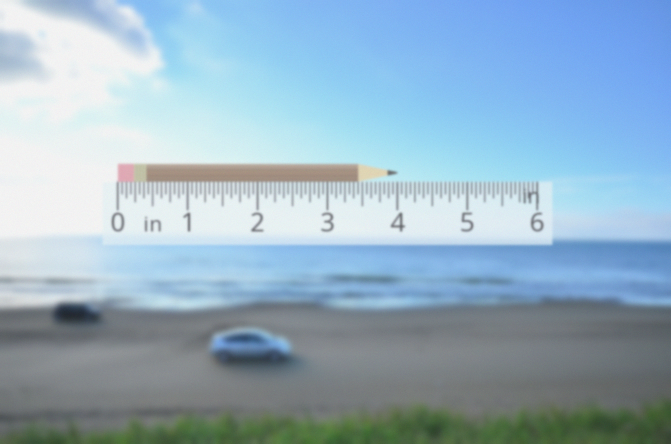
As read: 4in
